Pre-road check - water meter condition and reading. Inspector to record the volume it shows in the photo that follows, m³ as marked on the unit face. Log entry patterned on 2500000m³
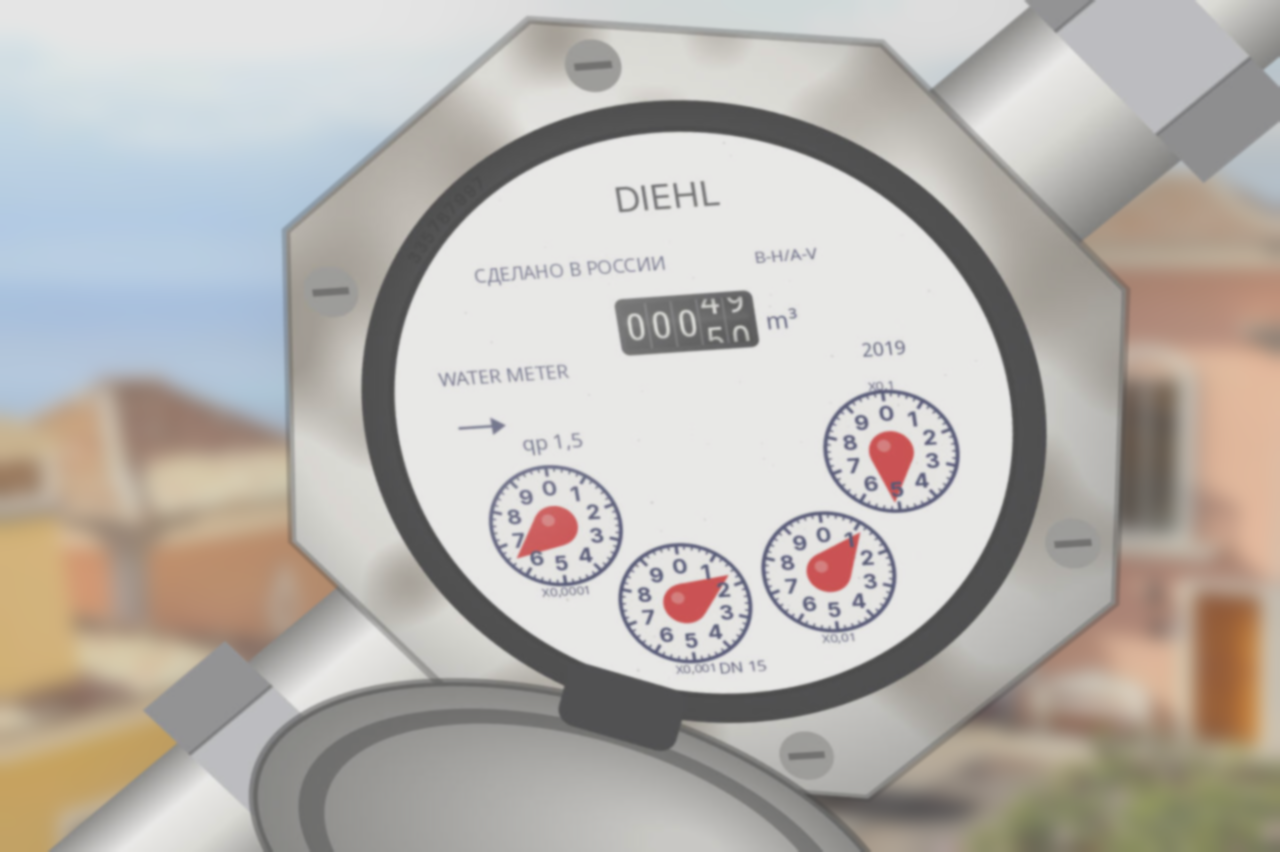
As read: 49.5116m³
